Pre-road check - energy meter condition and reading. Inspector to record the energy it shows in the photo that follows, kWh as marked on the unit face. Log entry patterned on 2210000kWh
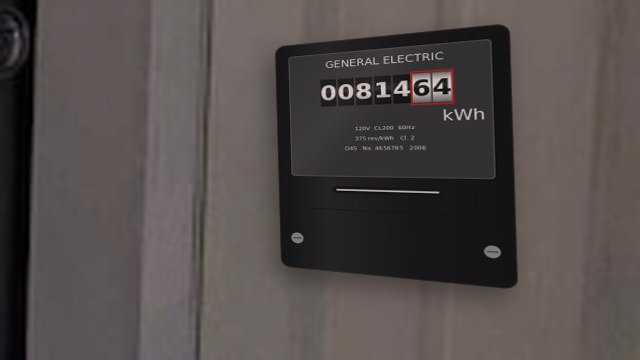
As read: 814.64kWh
